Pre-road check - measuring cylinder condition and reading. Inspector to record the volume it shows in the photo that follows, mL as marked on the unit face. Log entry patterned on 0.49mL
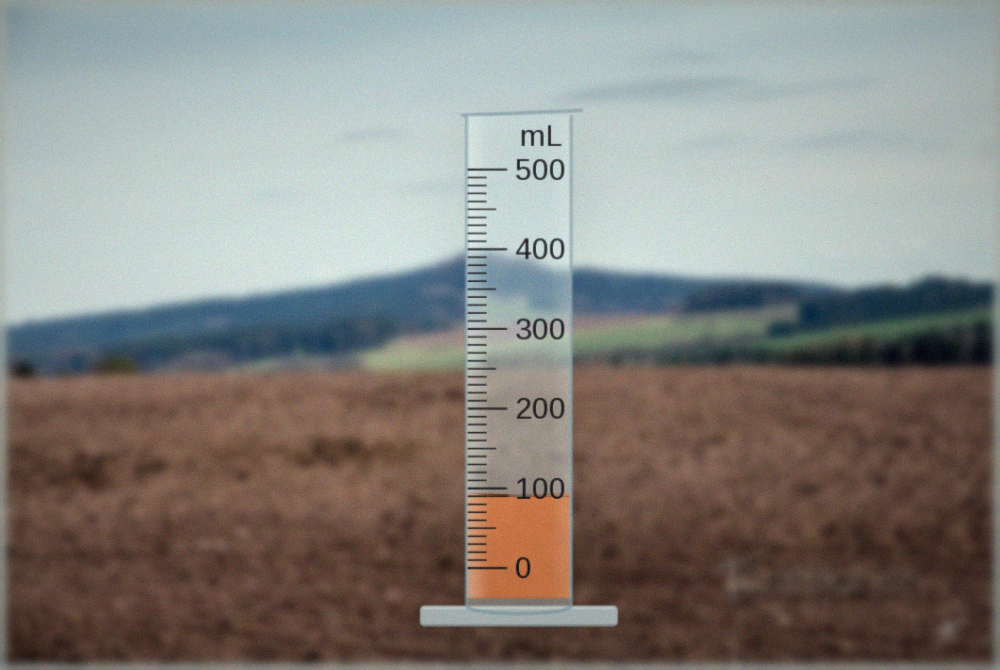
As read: 90mL
